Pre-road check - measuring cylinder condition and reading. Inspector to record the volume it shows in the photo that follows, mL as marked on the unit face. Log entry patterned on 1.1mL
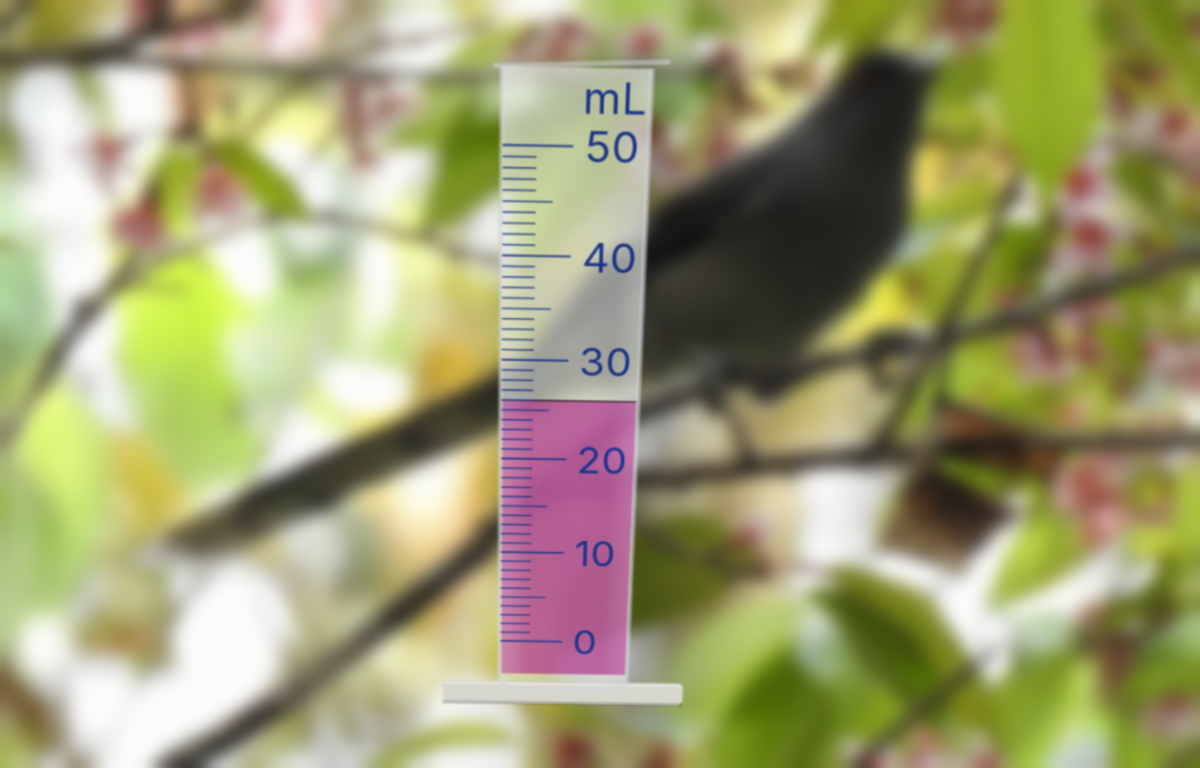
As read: 26mL
